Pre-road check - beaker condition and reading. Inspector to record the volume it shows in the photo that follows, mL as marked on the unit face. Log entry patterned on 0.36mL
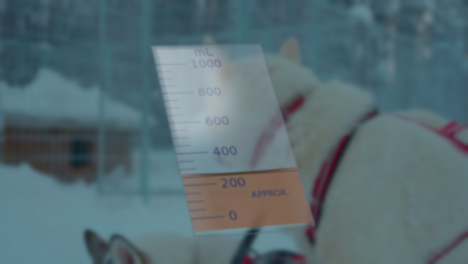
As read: 250mL
